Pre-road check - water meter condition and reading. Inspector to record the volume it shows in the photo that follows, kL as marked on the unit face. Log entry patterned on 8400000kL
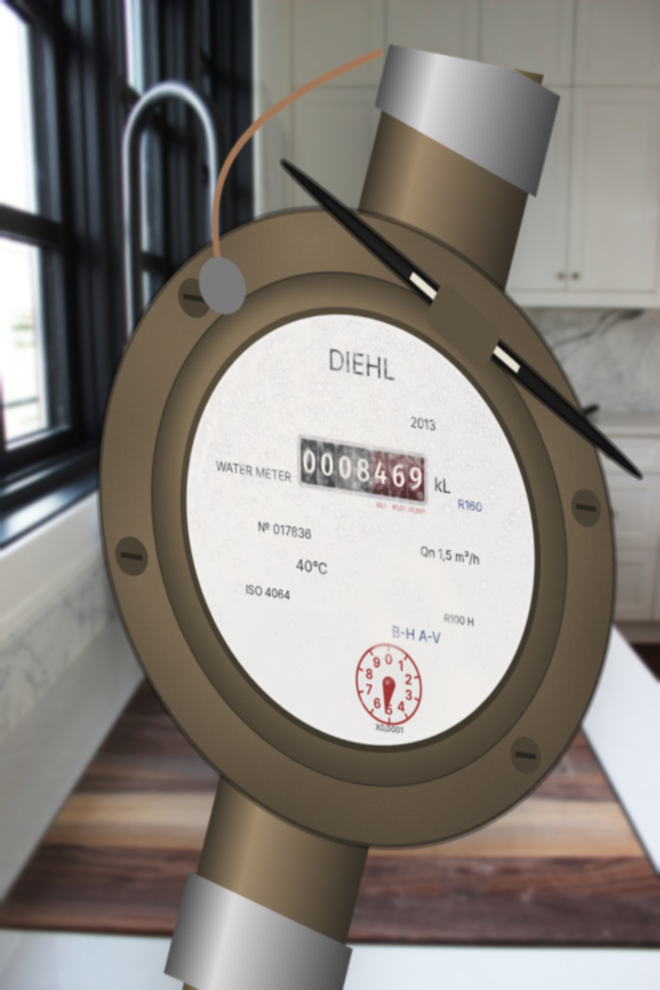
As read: 8.4695kL
